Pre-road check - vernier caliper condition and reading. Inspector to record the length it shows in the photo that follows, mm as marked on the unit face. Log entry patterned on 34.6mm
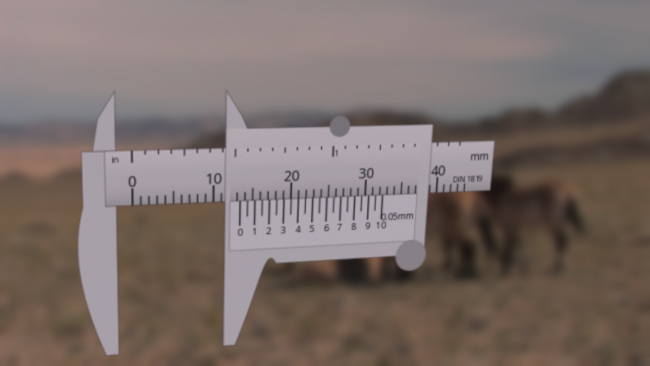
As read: 13.4mm
